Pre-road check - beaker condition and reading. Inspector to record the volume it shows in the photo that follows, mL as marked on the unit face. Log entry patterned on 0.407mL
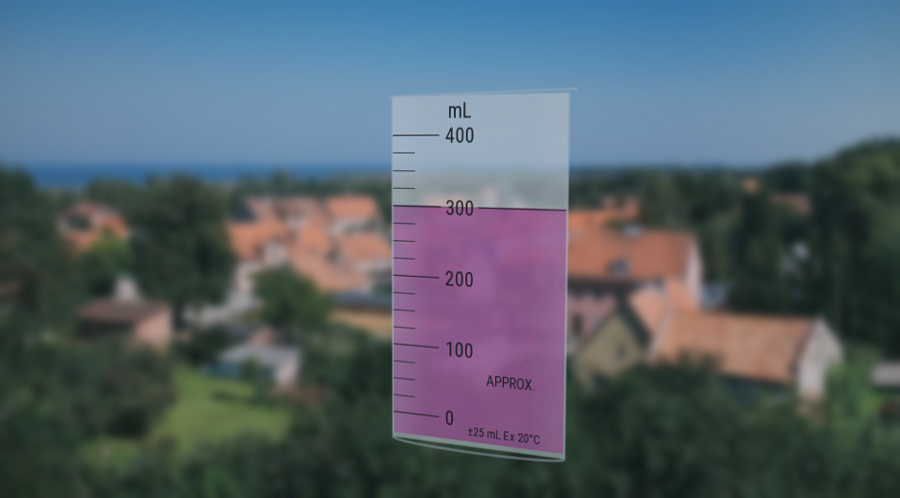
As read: 300mL
